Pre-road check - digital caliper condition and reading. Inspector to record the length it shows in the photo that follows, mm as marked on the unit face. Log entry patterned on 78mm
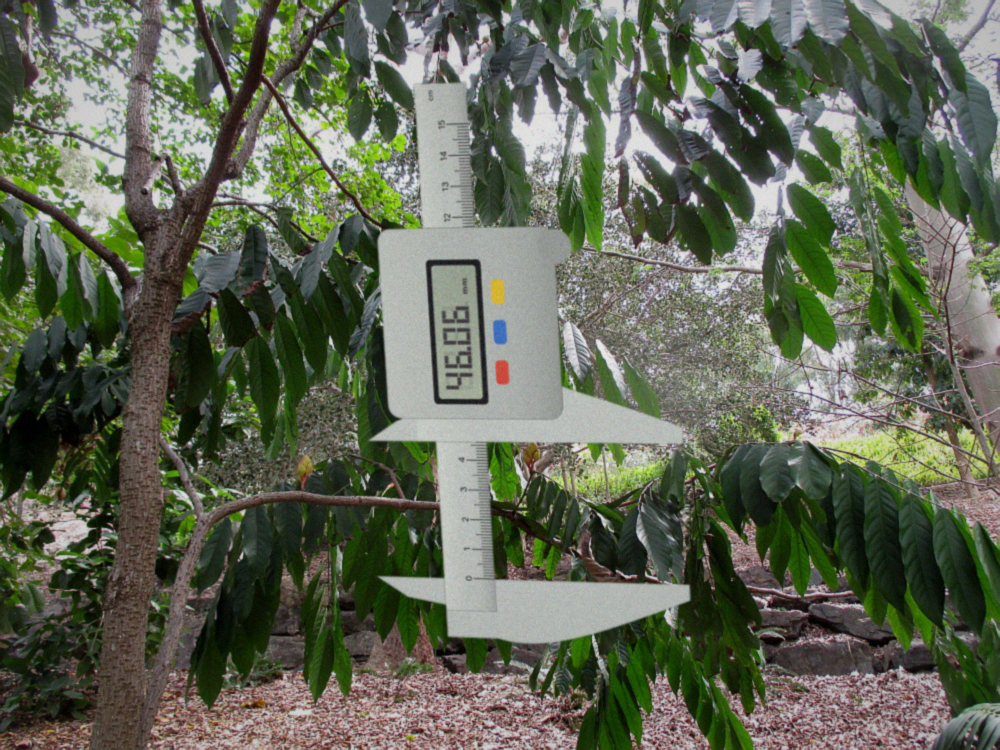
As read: 46.06mm
